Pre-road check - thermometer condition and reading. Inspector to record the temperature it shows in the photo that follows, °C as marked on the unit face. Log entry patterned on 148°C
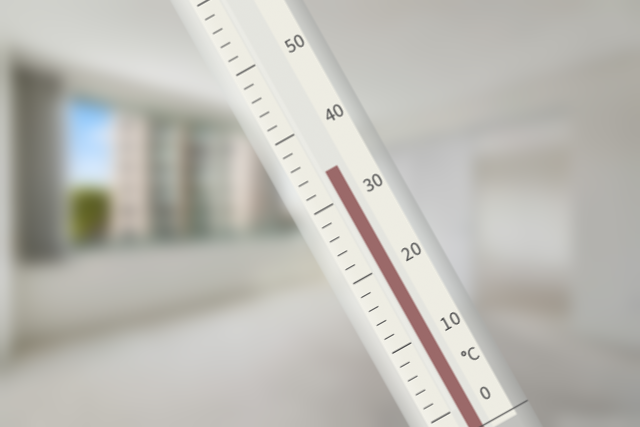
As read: 34°C
